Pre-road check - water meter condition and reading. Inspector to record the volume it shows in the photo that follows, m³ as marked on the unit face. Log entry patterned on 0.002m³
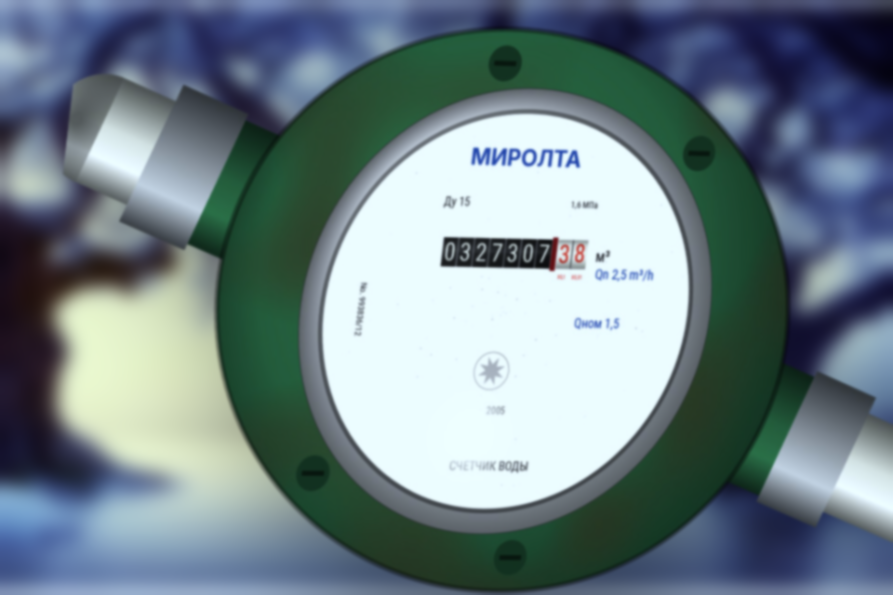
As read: 327307.38m³
